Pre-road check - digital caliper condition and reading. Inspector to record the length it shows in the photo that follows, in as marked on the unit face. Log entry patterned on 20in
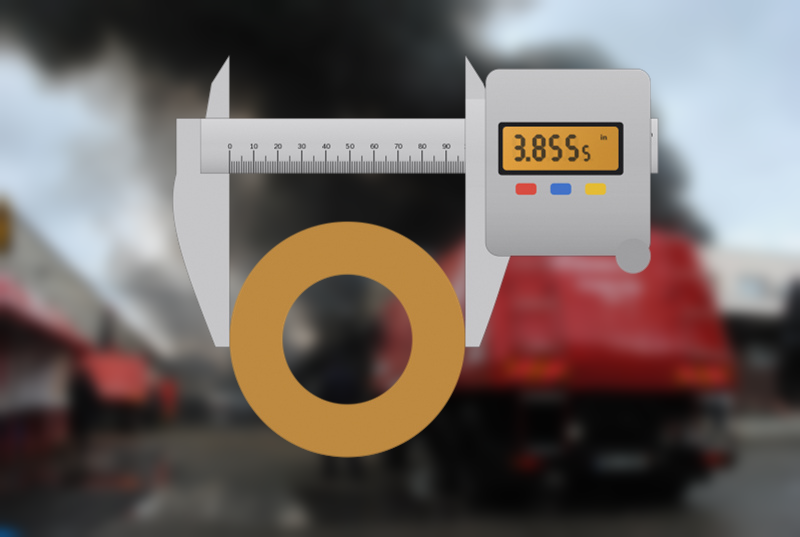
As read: 3.8555in
